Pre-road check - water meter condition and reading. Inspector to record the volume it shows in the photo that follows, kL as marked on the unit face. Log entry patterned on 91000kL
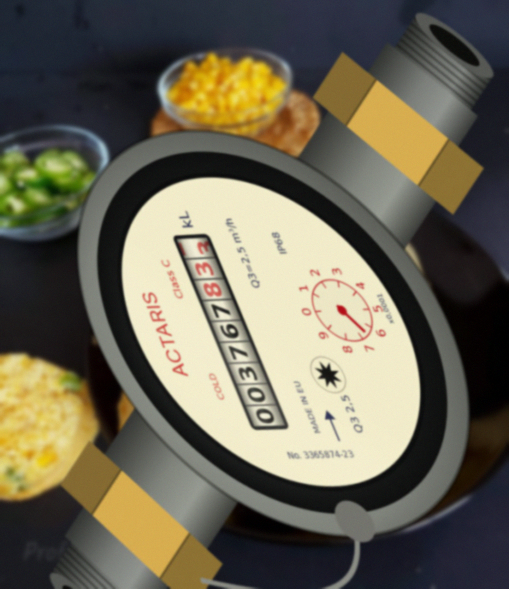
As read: 3767.8326kL
